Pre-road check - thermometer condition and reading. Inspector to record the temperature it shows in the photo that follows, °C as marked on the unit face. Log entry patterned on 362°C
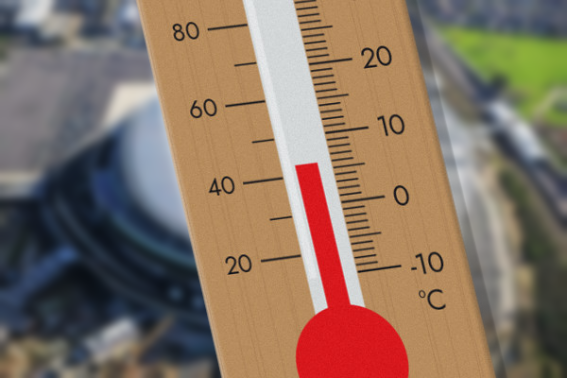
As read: 6°C
